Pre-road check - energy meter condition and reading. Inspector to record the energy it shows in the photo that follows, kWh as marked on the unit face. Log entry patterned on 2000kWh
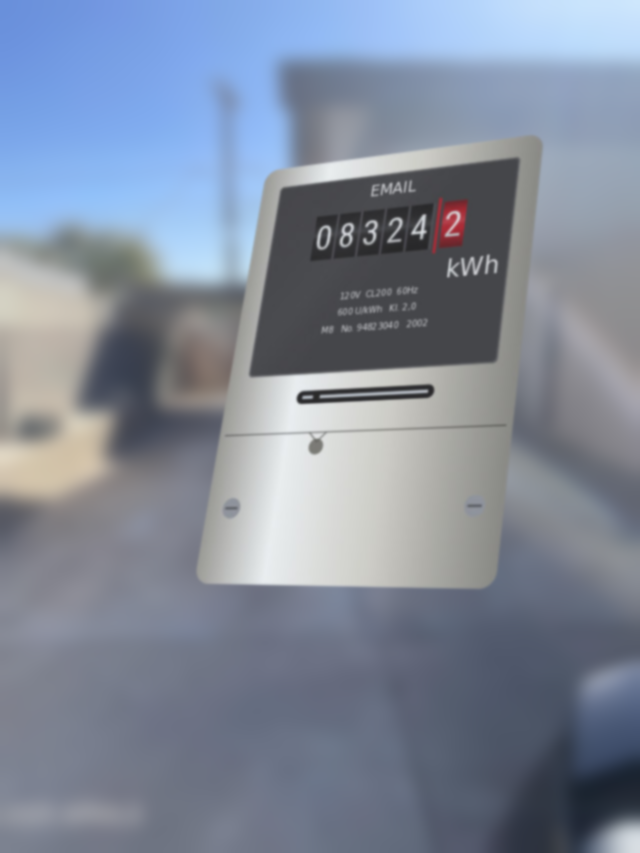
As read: 8324.2kWh
